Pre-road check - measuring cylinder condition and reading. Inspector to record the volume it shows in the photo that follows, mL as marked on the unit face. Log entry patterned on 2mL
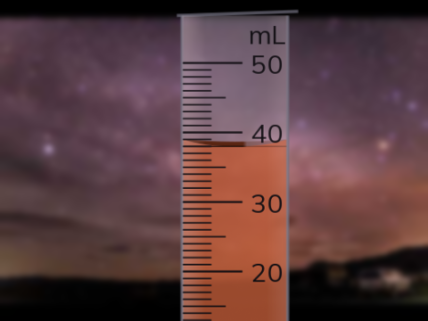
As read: 38mL
